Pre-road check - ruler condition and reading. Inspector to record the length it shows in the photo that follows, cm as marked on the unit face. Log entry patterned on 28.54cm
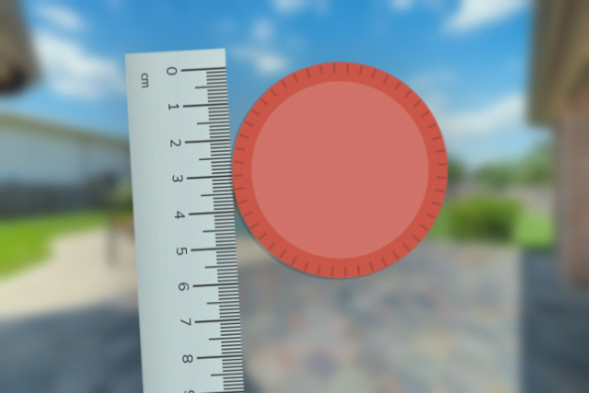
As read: 6cm
